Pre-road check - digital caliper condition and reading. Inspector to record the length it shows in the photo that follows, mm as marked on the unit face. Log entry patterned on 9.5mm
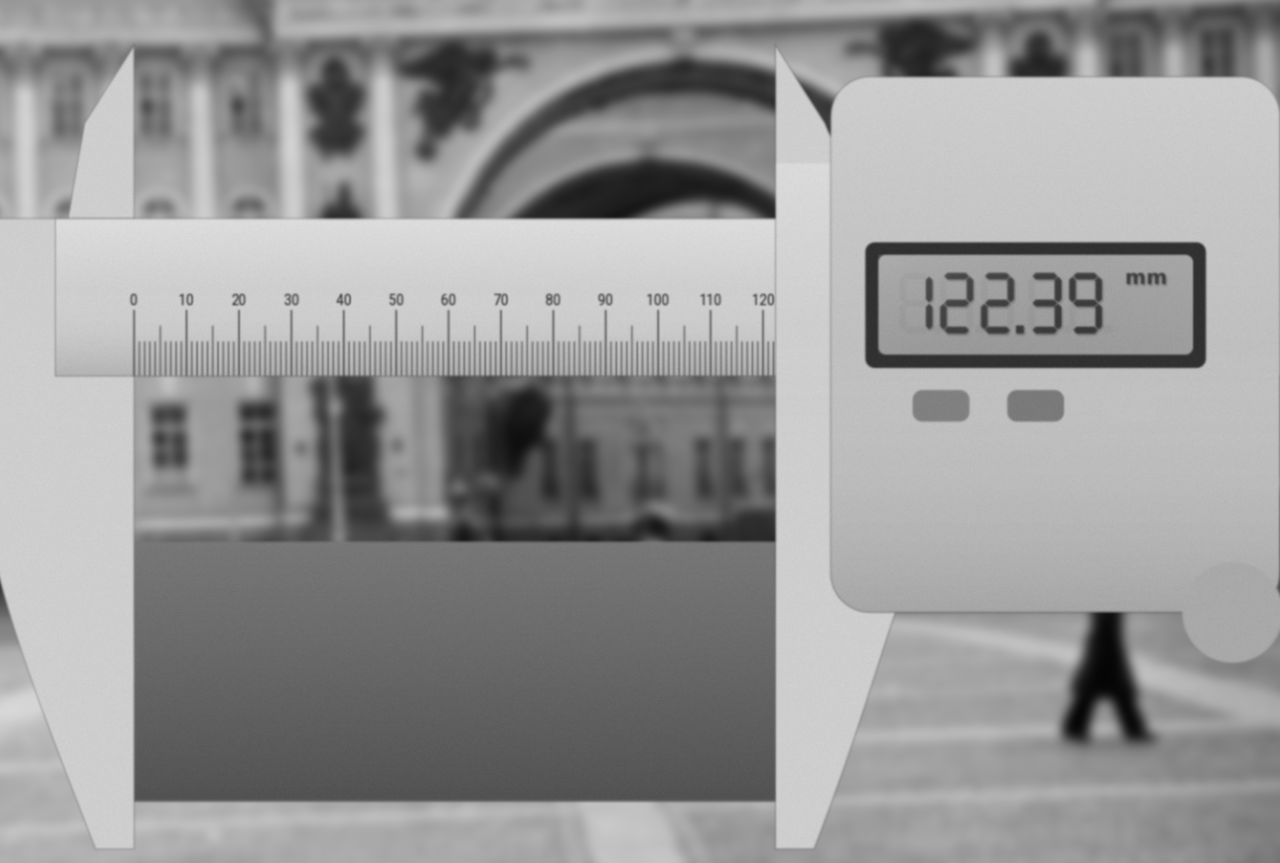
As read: 122.39mm
